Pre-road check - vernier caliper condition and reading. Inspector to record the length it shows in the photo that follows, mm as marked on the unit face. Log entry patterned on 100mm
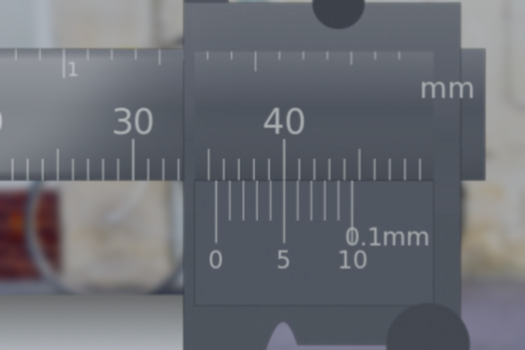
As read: 35.5mm
